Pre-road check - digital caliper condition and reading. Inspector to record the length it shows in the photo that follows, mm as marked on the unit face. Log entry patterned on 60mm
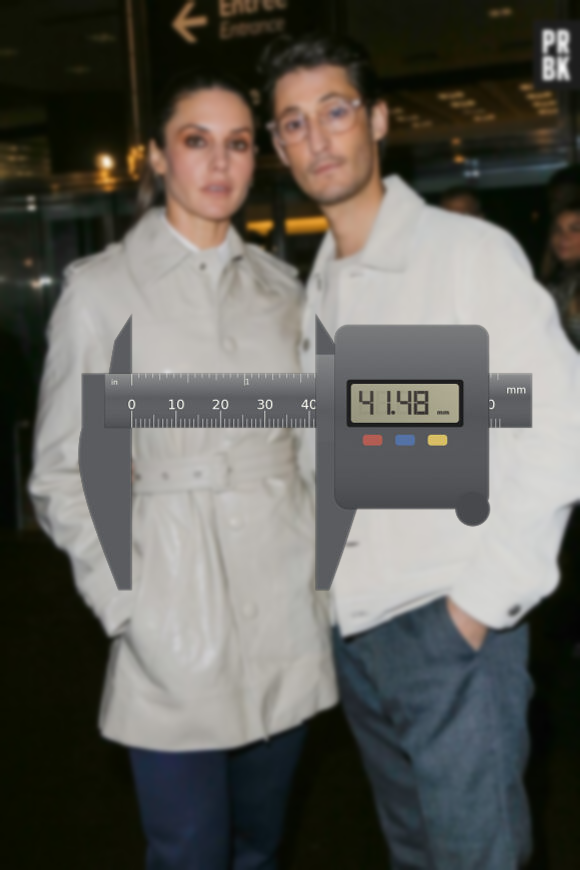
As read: 41.48mm
